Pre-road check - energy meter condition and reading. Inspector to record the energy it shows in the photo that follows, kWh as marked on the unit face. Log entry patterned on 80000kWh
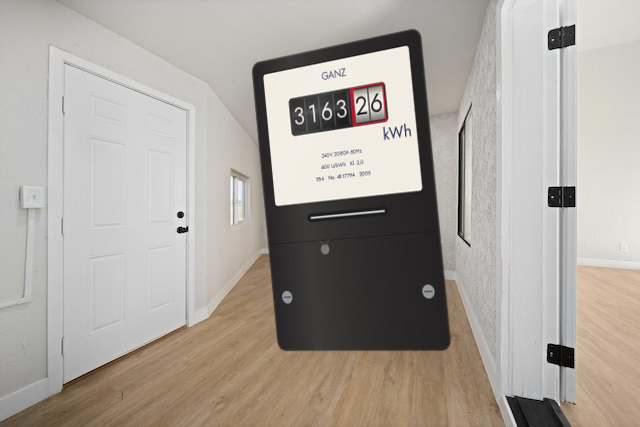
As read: 3163.26kWh
